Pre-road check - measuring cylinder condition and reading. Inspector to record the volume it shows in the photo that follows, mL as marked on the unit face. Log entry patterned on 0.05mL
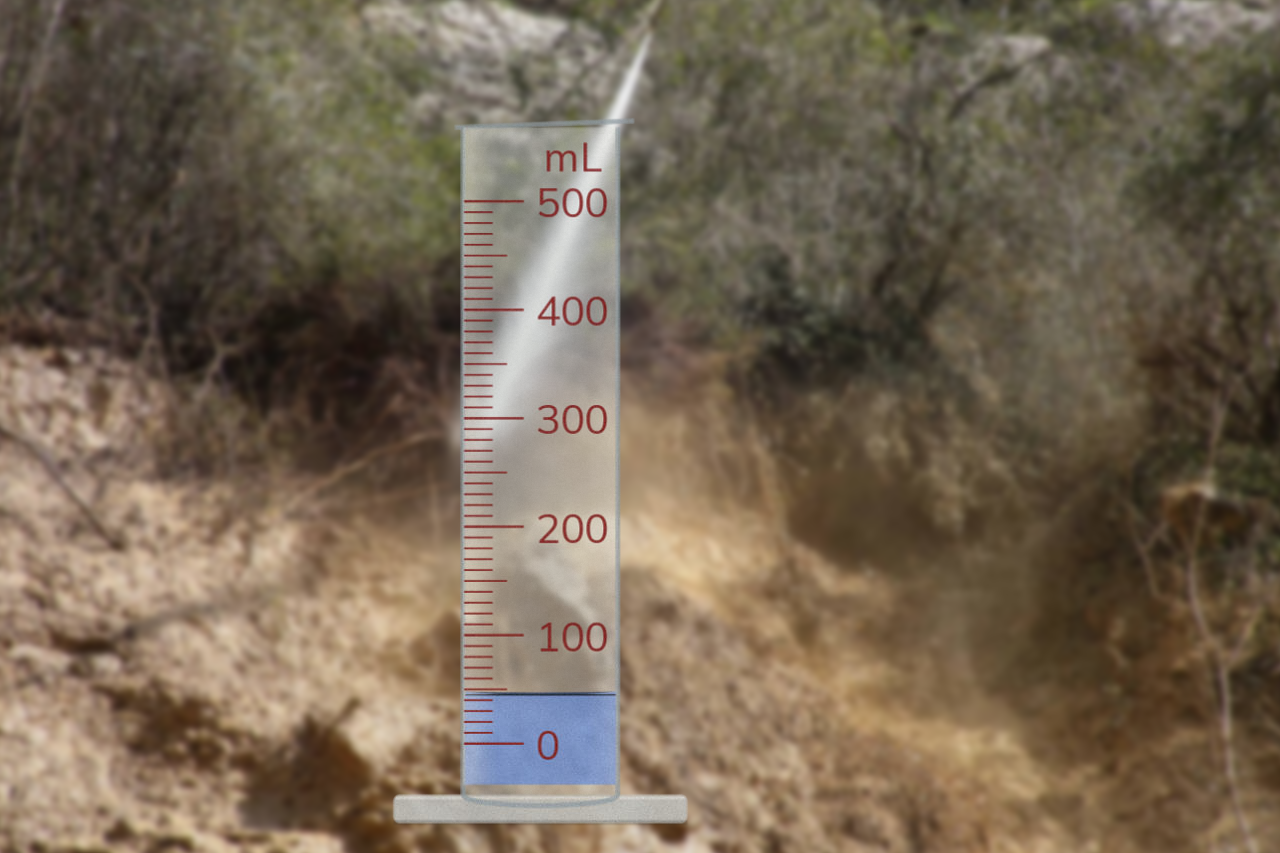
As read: 45mL
